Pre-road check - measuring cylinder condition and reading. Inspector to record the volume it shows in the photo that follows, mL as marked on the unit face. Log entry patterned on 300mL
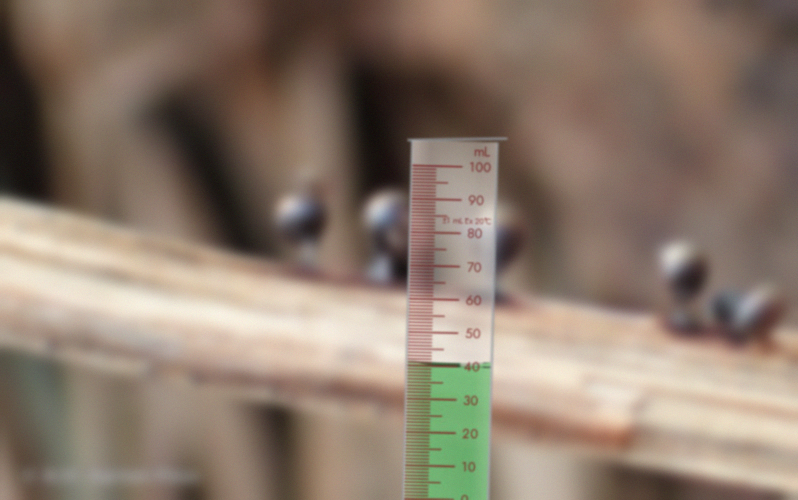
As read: 40mL
